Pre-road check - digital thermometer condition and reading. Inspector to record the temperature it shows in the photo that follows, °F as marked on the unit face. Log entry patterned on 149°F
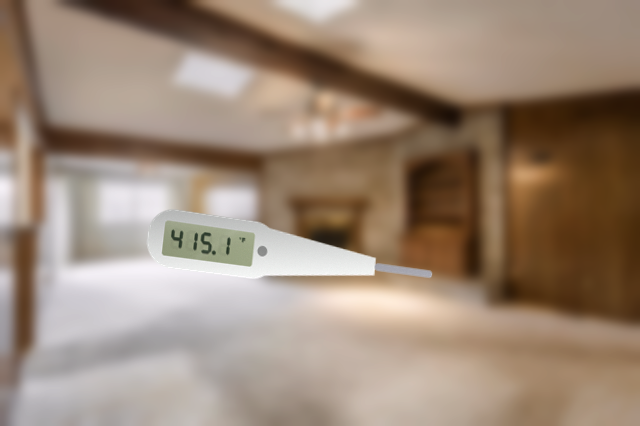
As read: 415.1°F
